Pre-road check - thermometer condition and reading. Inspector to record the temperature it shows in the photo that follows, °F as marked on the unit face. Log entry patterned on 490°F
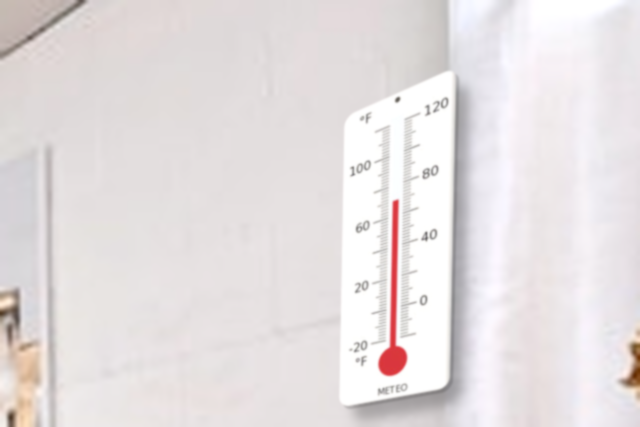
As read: 70°F
